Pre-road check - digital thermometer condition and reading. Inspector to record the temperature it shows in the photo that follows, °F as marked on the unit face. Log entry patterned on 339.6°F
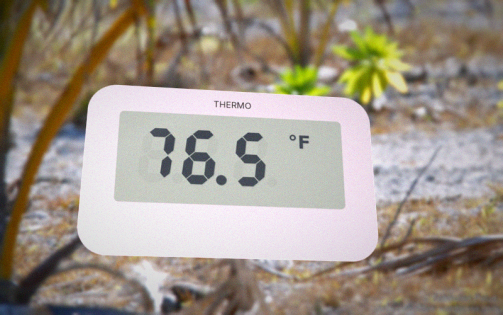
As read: 76.5°F
